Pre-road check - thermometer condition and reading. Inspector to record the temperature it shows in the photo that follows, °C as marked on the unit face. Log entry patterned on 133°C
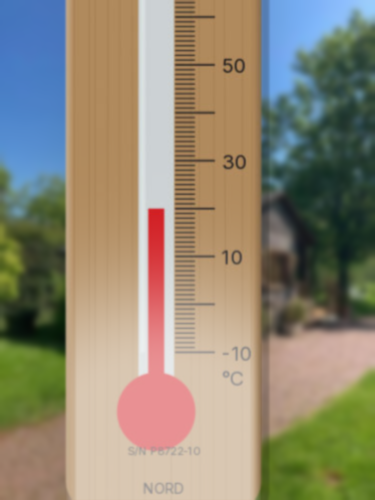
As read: 20°C
